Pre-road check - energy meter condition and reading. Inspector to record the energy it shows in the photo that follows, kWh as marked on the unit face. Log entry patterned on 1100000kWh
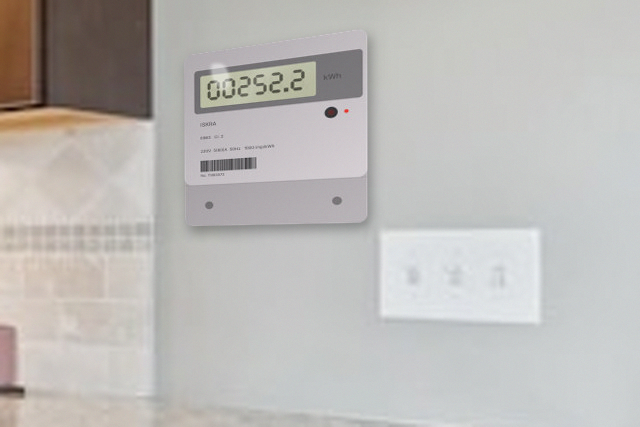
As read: 252.2kWh
